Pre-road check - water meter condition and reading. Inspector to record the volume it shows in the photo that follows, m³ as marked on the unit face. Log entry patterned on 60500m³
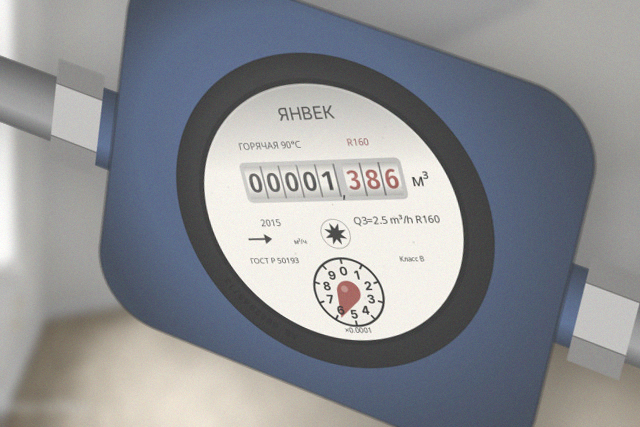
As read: 1.3865m³
